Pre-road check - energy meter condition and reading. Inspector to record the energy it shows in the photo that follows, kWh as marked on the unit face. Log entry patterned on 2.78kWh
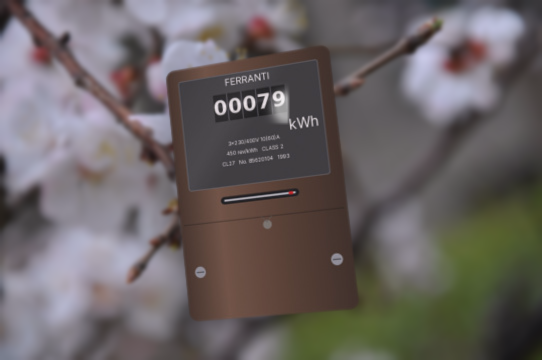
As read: 79kWh
